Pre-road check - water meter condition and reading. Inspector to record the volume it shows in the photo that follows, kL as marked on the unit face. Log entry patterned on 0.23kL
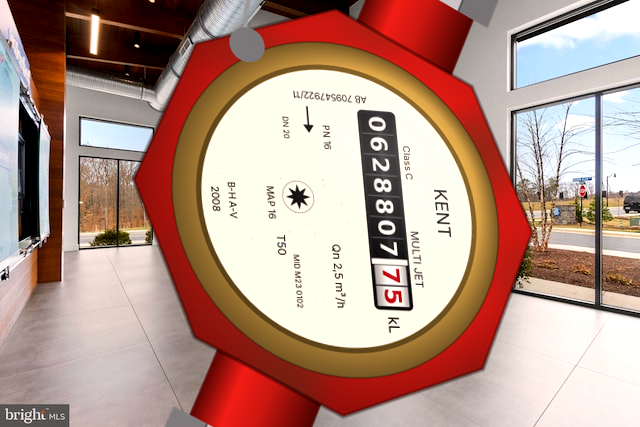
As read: 628807.75kL
